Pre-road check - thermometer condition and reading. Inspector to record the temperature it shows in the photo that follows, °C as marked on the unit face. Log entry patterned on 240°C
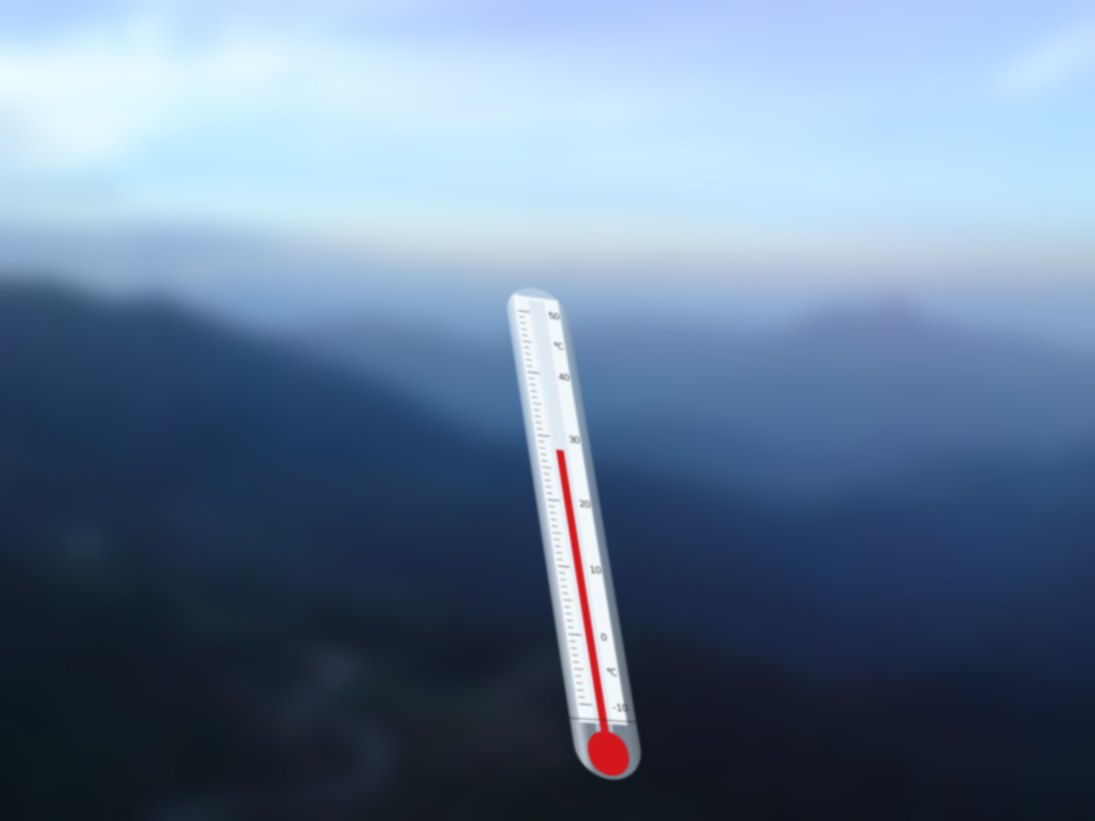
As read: 28°C
